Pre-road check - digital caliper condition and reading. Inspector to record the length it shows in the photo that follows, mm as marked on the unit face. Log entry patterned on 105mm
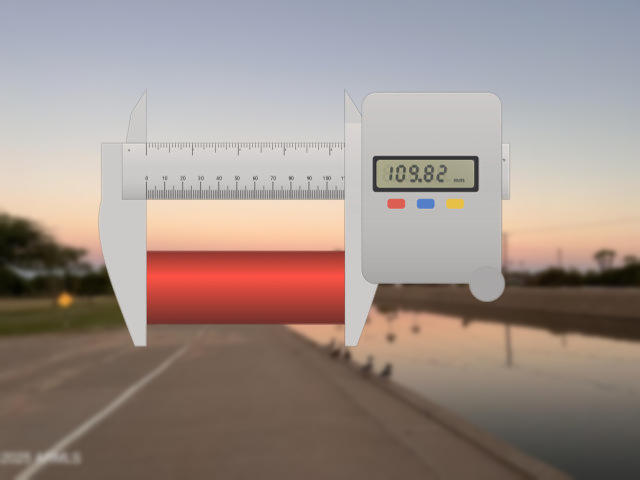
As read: 109.82mm
